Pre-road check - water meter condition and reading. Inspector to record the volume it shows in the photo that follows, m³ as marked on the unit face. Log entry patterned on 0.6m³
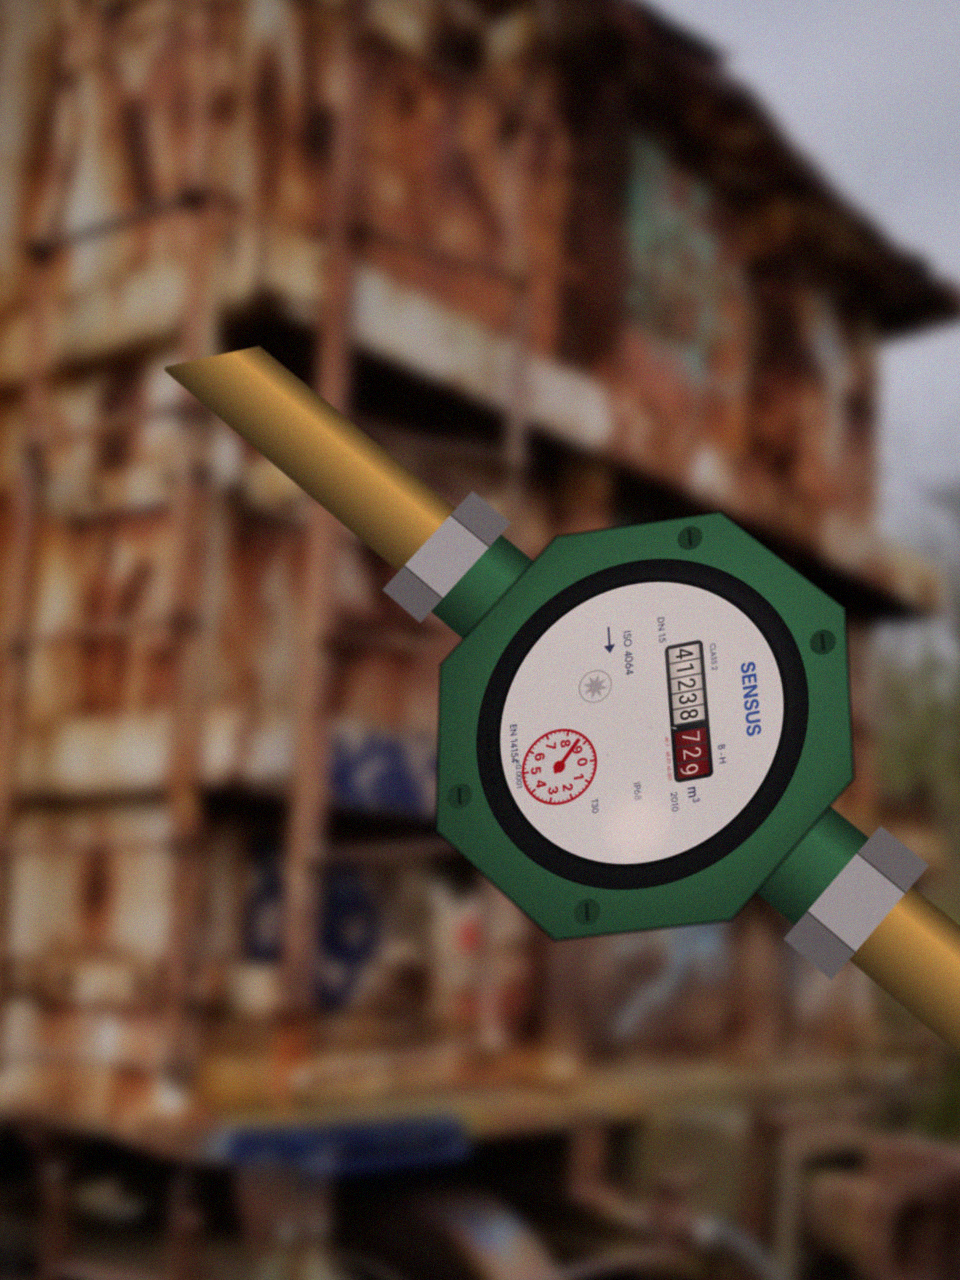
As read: 41238.7288m³
